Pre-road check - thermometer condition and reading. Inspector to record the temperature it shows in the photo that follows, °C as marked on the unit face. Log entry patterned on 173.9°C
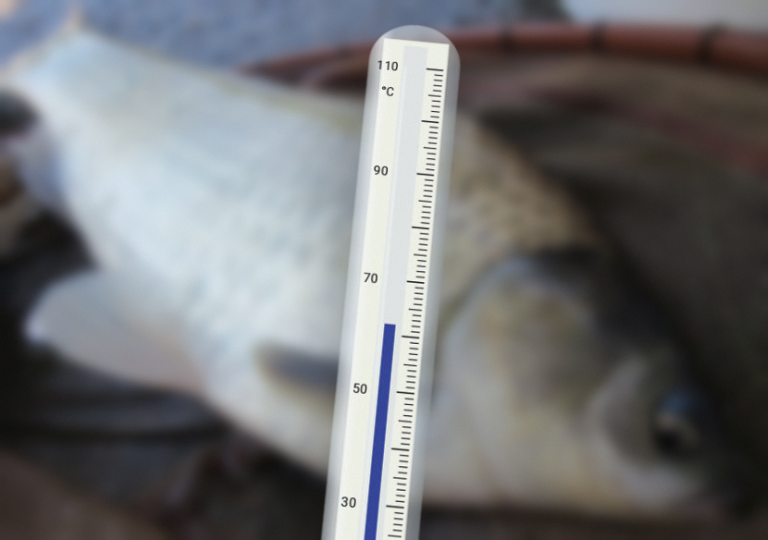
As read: 62°C
